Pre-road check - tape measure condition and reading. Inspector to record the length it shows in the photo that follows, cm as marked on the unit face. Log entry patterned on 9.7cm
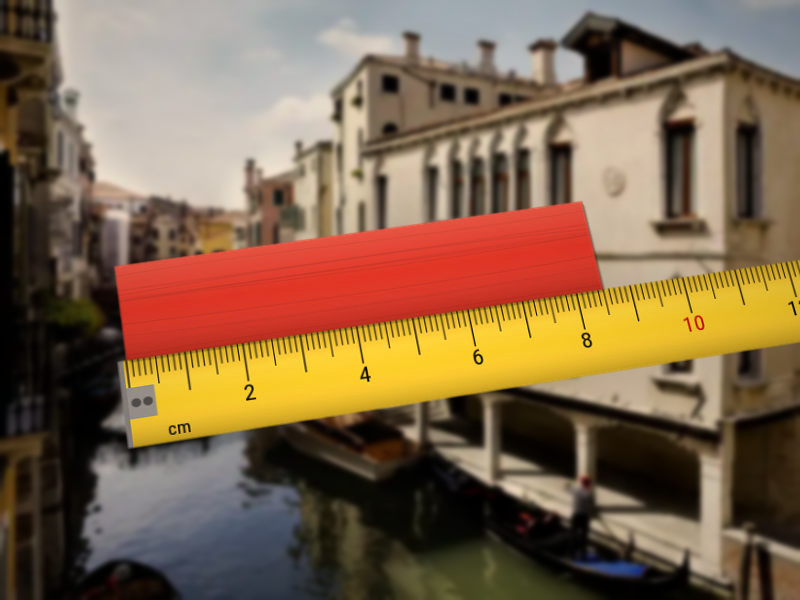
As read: 8.5cm
